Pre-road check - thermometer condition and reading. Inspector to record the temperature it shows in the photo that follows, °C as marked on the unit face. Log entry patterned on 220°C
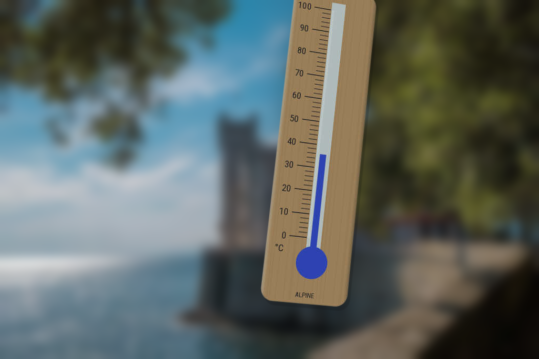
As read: 36°C
